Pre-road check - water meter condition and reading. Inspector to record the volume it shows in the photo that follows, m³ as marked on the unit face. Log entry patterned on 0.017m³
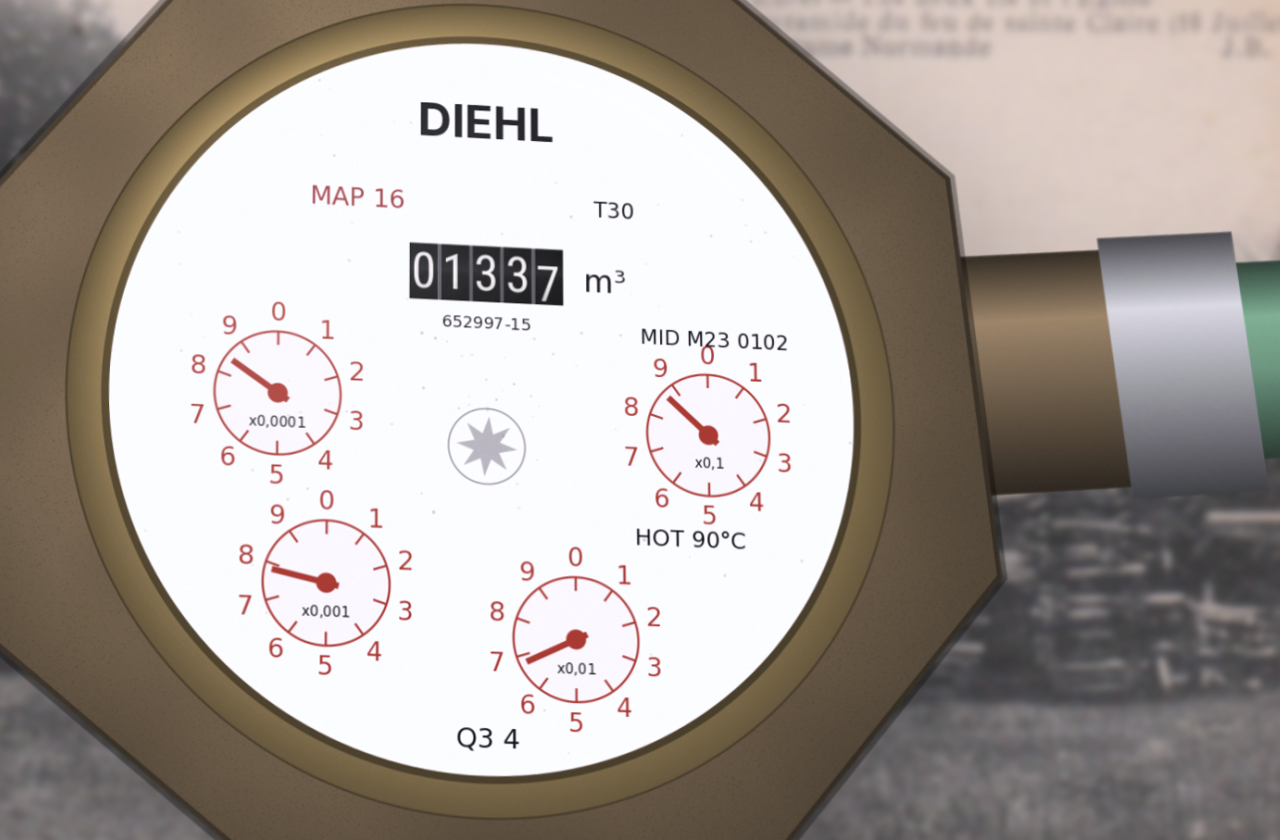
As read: 1336.8678m³
